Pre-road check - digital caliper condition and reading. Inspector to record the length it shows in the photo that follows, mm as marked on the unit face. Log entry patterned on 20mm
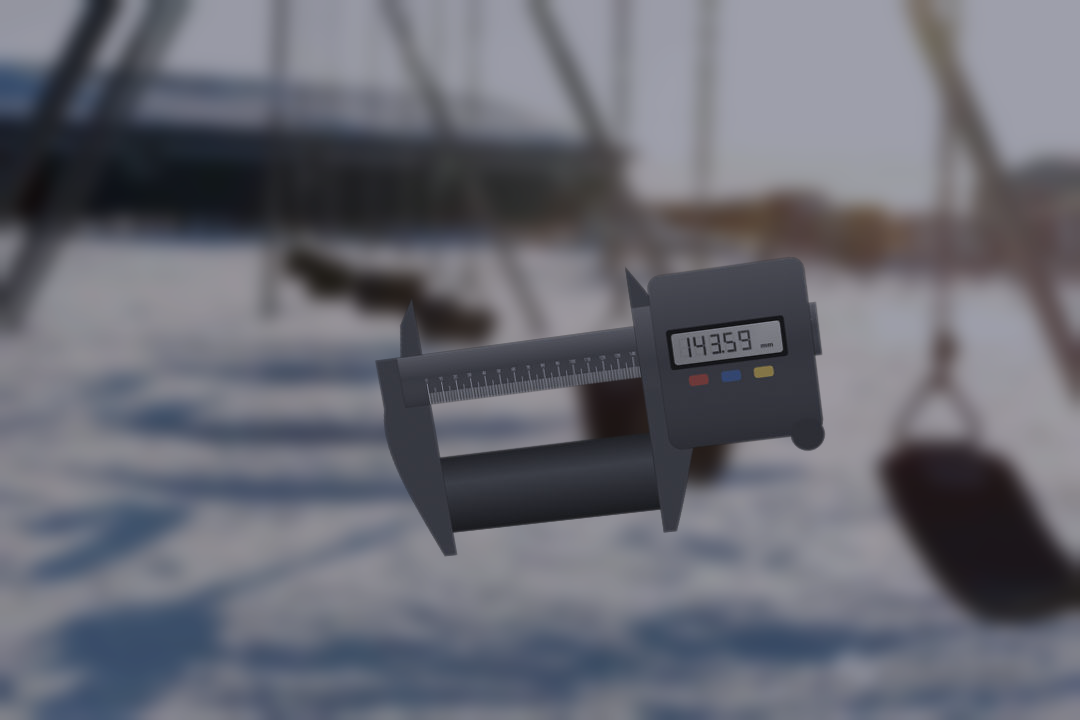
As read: 143.59mm
